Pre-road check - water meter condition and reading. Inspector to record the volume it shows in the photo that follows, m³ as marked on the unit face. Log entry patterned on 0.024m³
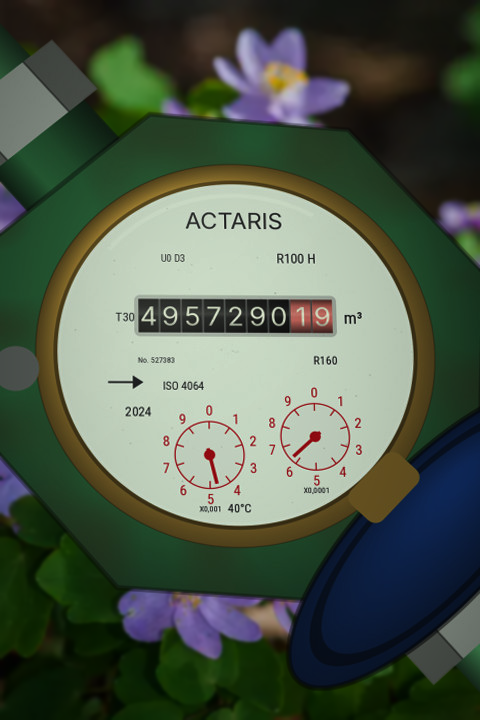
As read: 4957290.1946m³
